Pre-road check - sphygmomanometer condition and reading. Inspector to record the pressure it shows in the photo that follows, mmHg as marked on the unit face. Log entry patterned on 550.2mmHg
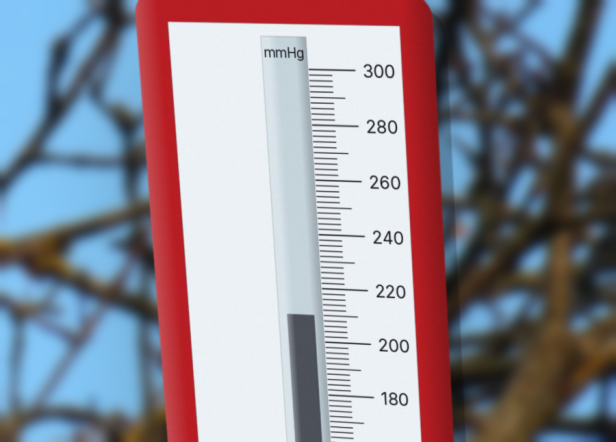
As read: 210mmHg
